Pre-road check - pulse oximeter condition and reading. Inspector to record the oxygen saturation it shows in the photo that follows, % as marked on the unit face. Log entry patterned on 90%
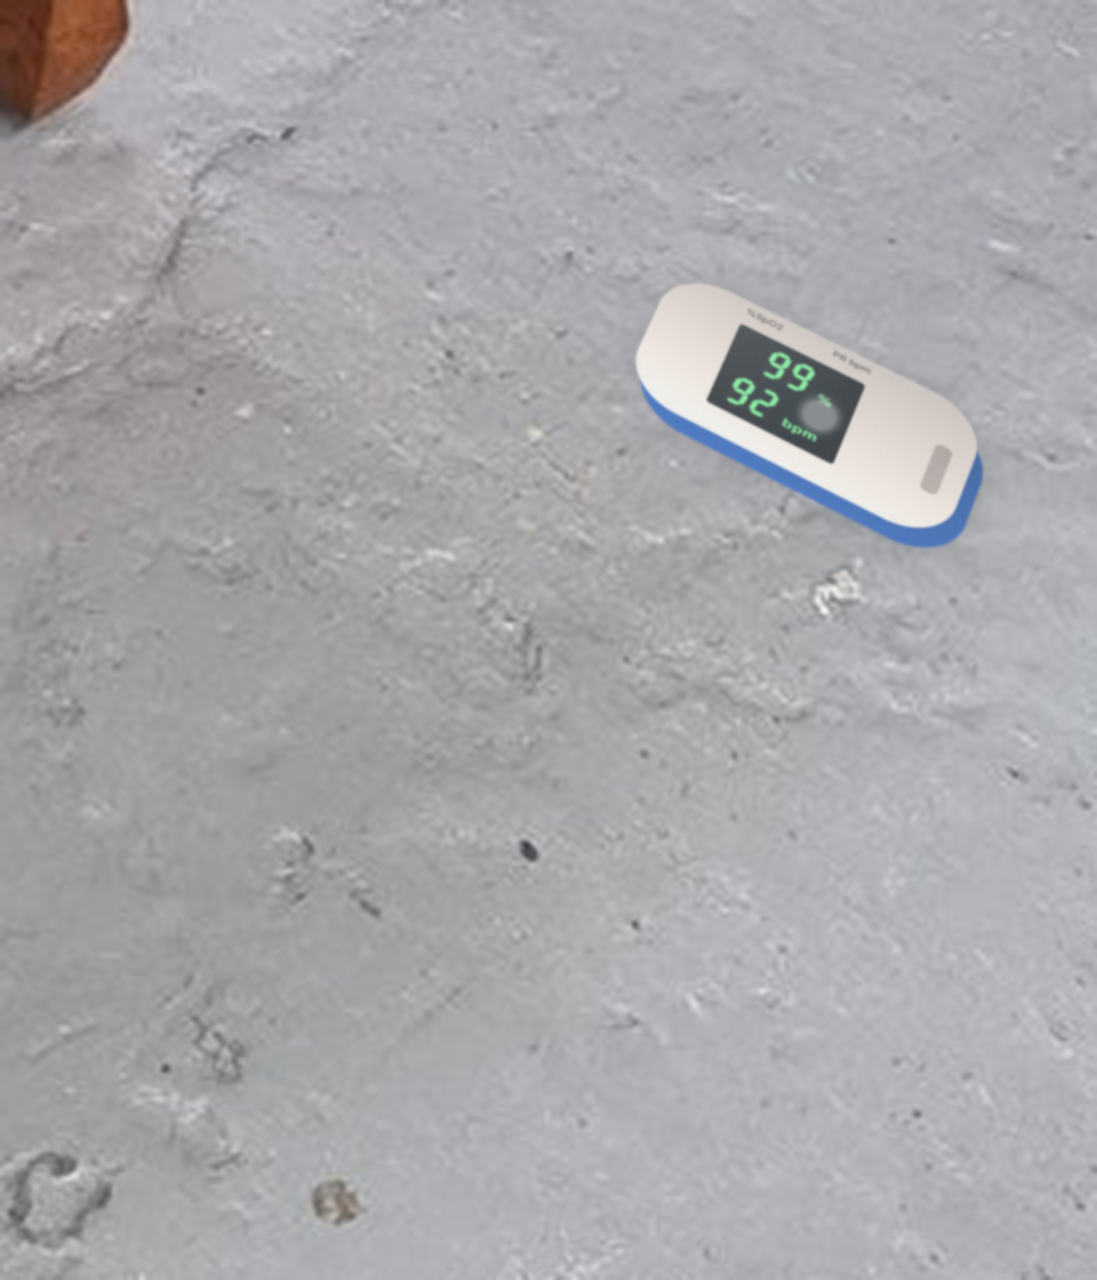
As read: 99%
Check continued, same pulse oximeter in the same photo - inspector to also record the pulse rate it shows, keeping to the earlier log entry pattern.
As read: 92bpm
